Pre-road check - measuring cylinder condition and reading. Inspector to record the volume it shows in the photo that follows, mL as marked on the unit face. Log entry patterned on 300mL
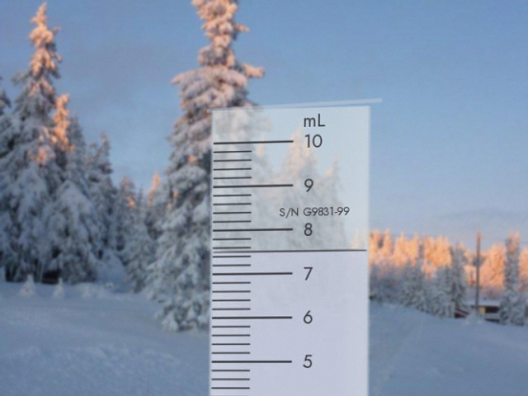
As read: 7.5mL
